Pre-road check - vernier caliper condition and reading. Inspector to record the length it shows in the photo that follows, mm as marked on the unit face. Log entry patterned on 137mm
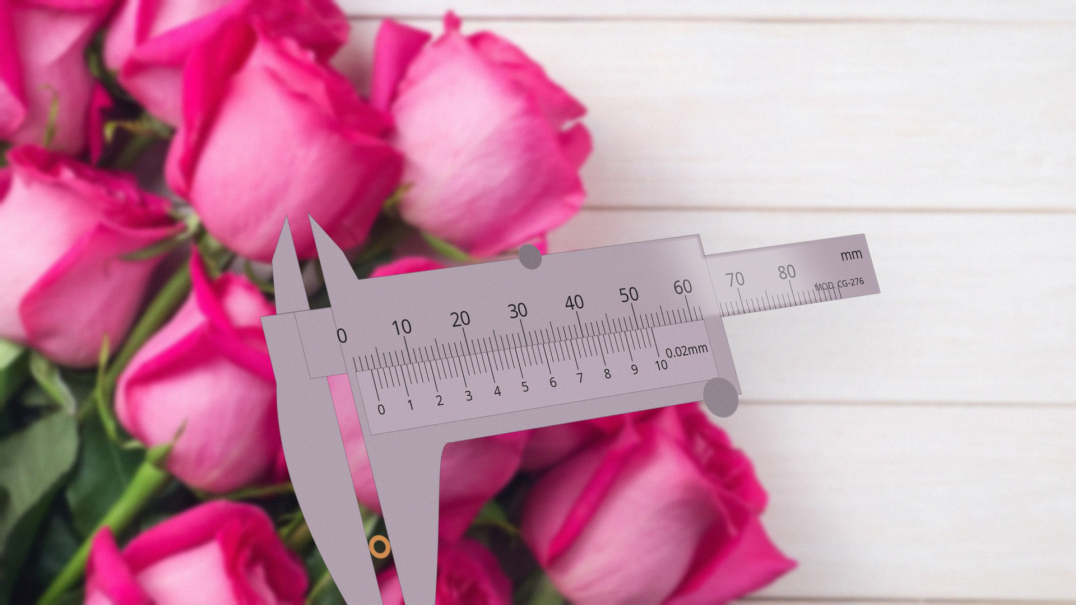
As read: 3.4mm
